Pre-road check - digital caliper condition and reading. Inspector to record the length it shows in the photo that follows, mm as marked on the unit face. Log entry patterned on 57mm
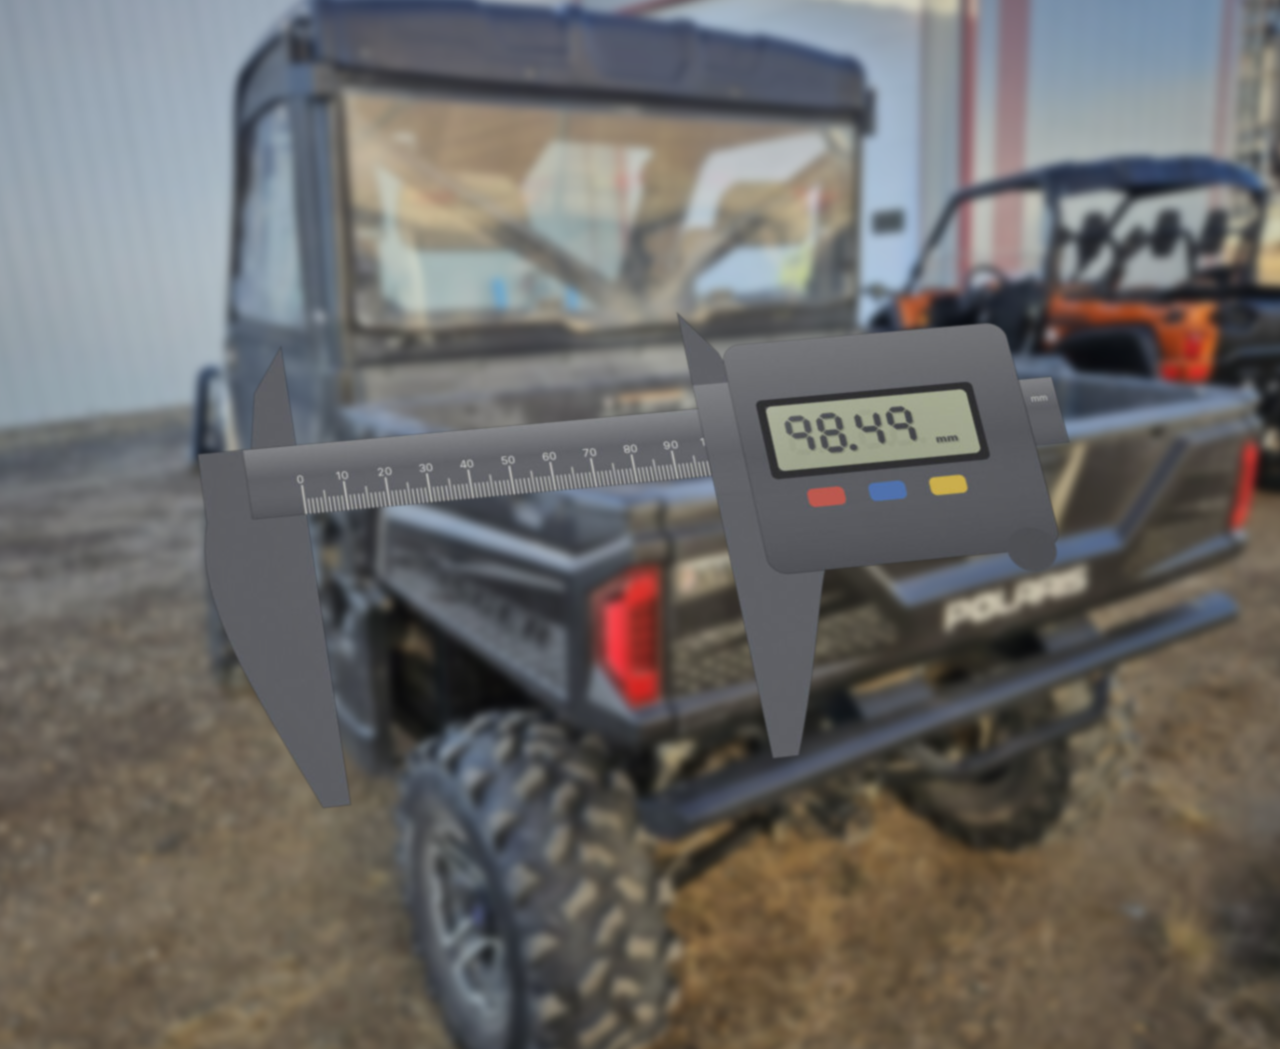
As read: 98.49mm
